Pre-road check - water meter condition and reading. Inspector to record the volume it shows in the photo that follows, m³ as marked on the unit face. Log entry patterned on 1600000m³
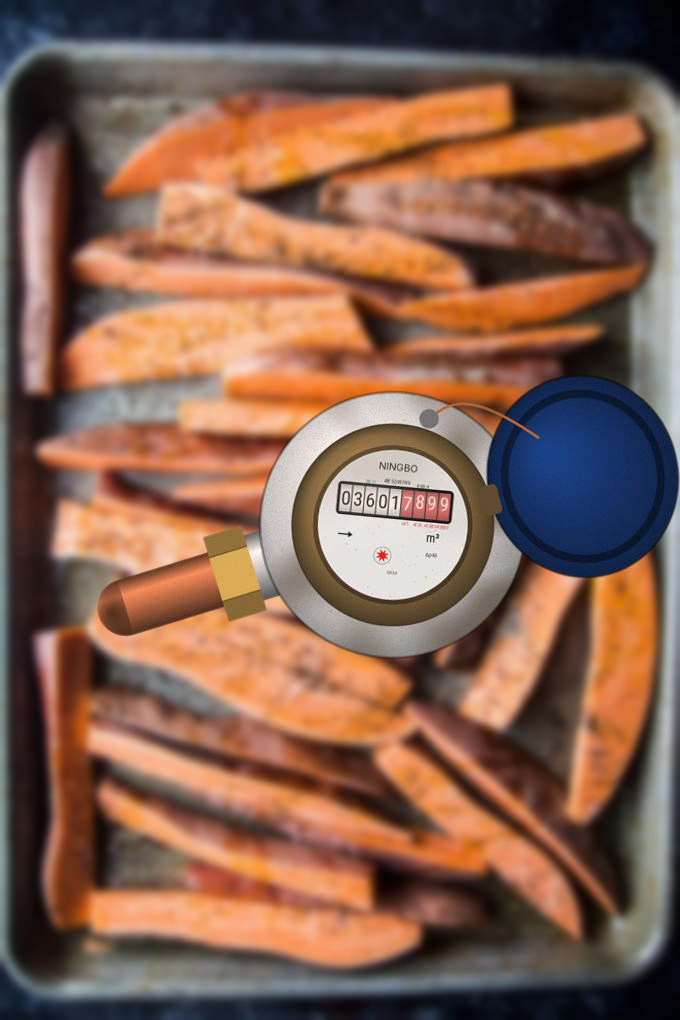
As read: 3601.7899m³
